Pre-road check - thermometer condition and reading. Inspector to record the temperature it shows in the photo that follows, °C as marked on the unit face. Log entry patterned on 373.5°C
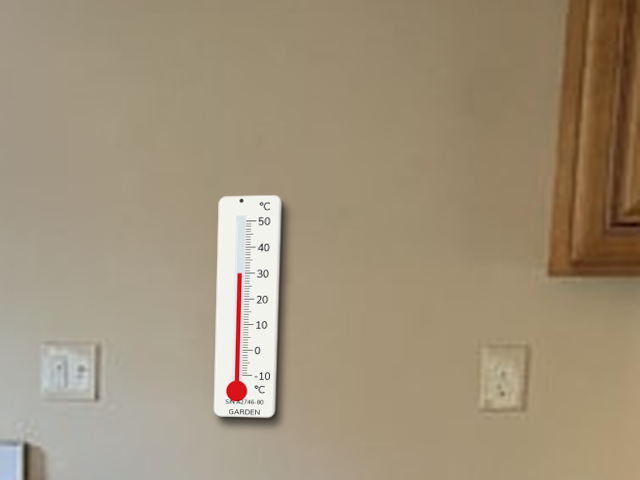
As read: 30°C
